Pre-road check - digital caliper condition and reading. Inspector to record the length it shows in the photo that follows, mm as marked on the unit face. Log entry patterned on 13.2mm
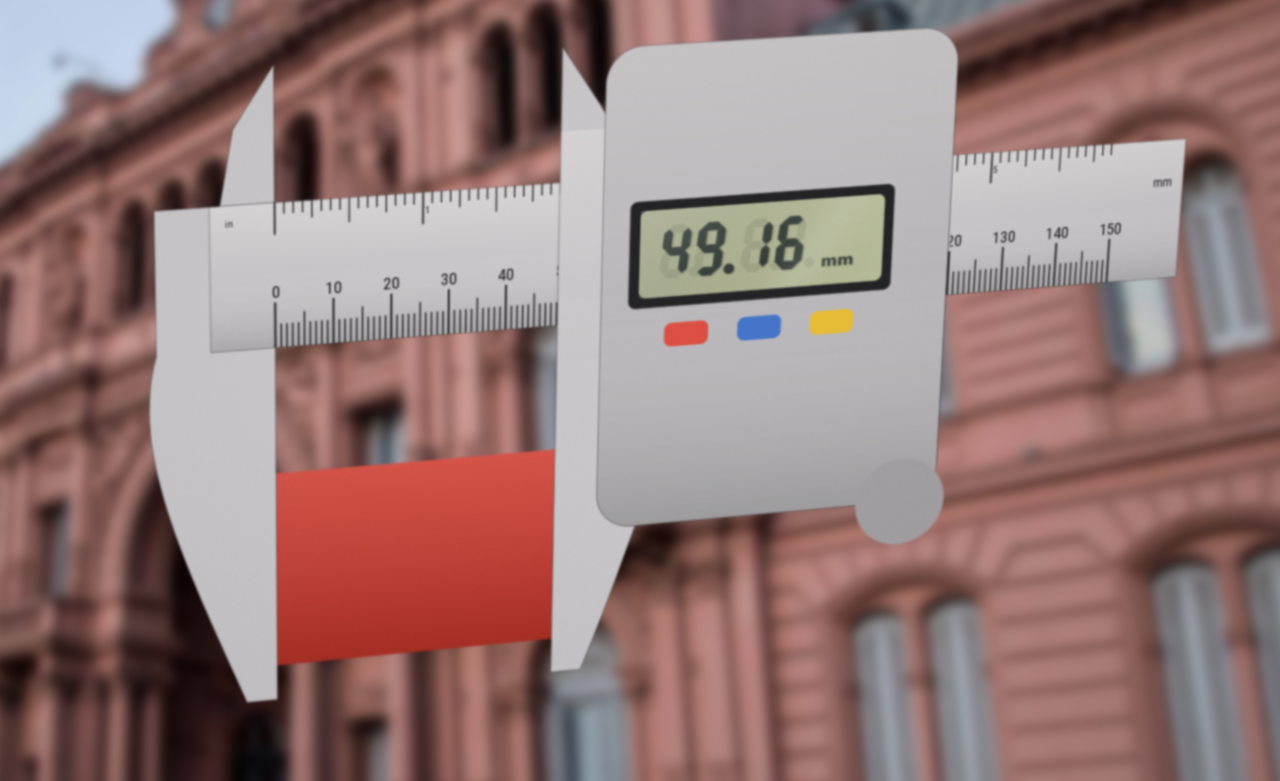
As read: 49.16mm
